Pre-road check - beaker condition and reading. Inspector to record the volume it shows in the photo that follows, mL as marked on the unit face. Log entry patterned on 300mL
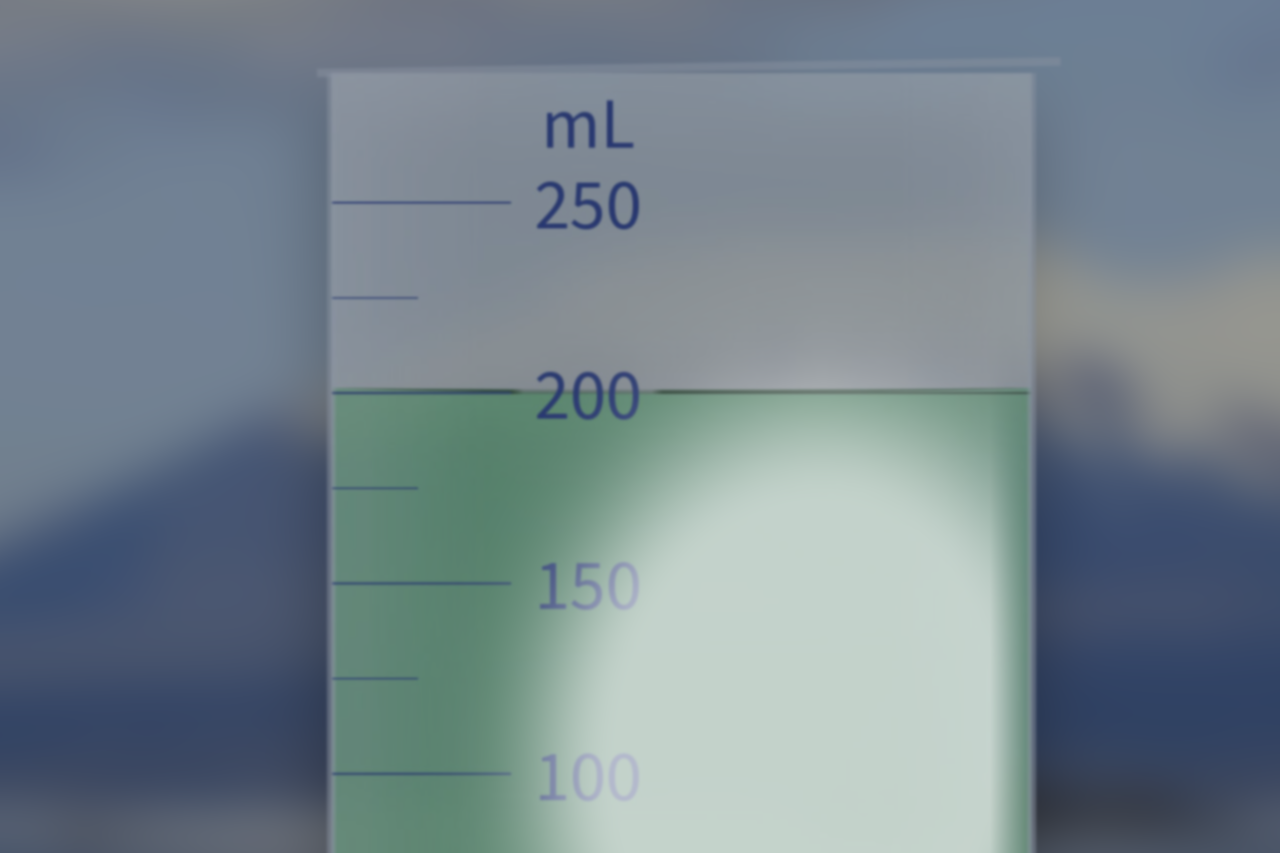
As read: 200mL
